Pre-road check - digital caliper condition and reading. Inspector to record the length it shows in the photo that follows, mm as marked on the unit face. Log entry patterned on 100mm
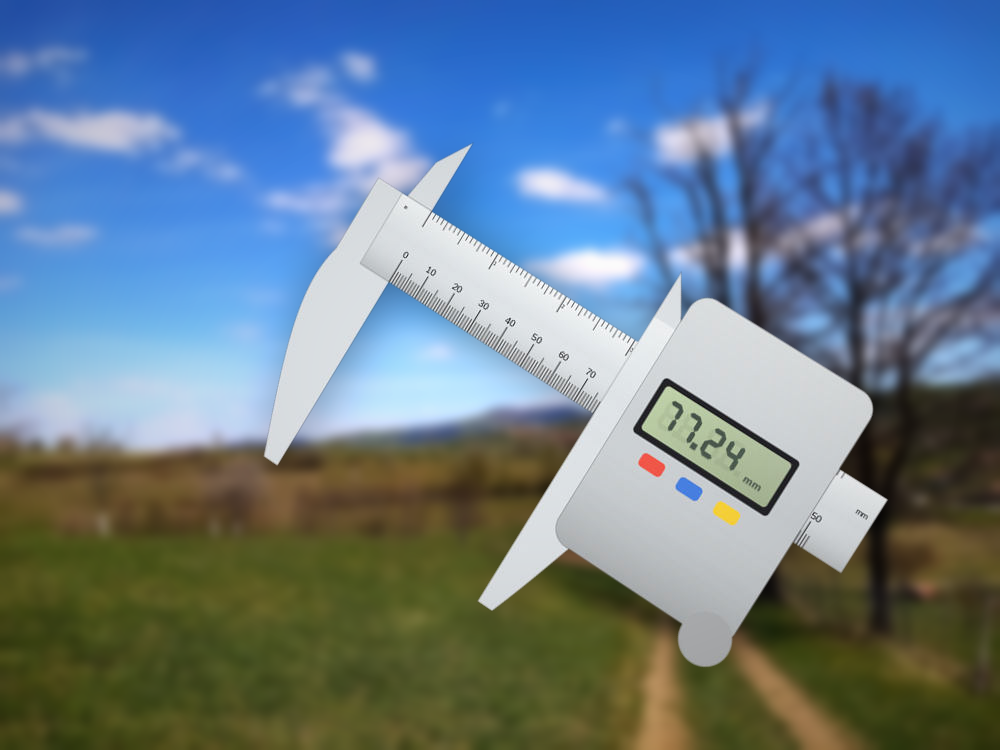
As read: 77.24mm
